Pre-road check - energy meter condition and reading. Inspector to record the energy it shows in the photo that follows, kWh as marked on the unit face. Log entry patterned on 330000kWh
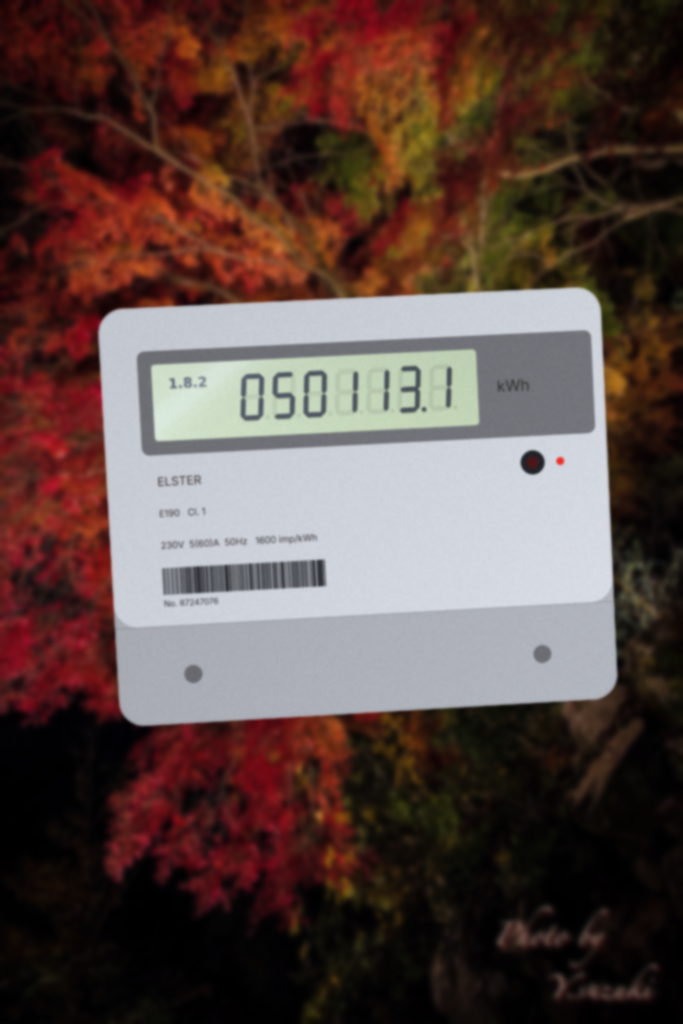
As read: 50113.1kWh
